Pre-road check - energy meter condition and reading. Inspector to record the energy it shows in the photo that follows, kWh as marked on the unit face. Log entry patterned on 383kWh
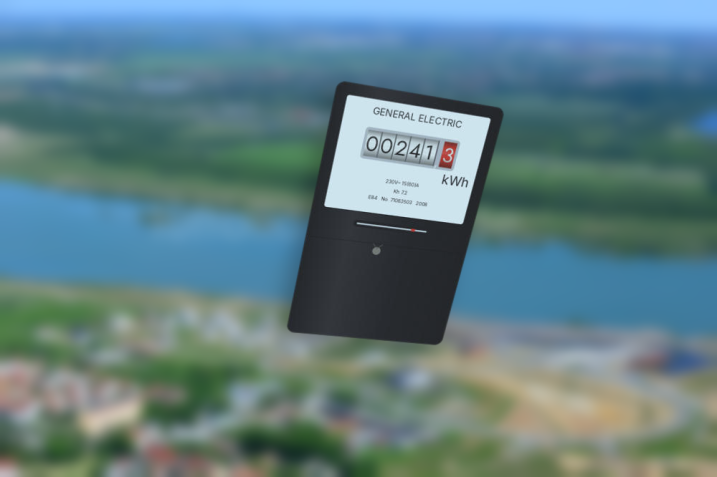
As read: 241.3kWh
